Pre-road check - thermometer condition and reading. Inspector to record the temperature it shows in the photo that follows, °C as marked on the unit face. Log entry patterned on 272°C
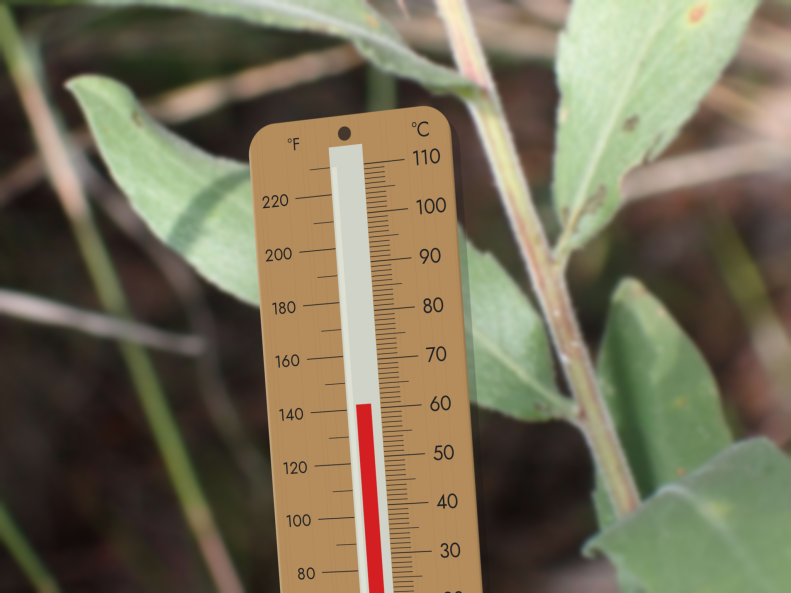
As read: 61°C
